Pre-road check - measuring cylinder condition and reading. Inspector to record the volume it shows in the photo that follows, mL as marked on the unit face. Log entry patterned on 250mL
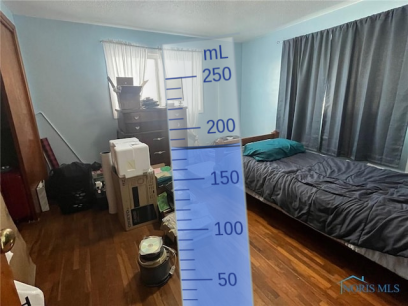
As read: 180mL
